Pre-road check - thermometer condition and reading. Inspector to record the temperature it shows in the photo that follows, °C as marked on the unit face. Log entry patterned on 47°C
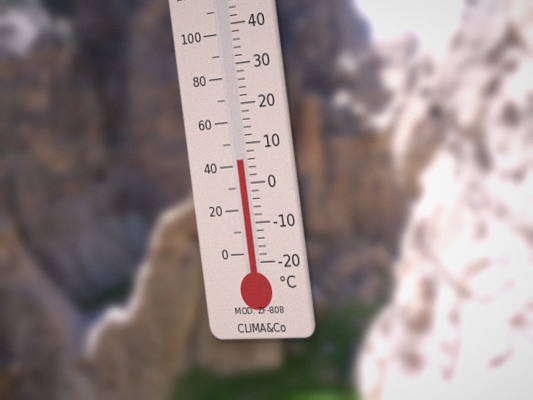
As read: 6°C
